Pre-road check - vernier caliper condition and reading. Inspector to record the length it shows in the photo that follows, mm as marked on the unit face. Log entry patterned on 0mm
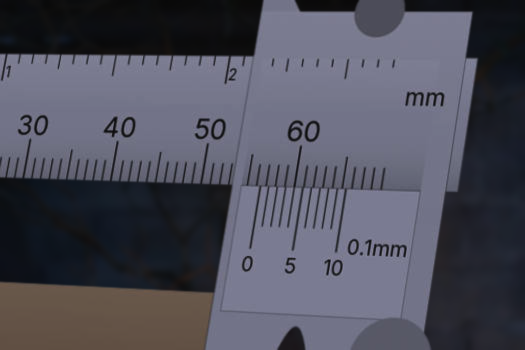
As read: 56.4mm
